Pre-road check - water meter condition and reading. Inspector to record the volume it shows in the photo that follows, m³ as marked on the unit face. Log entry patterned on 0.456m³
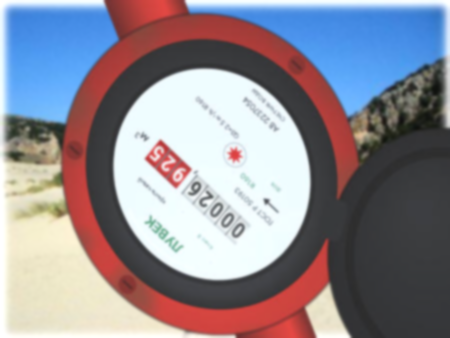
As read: 26.925m³
